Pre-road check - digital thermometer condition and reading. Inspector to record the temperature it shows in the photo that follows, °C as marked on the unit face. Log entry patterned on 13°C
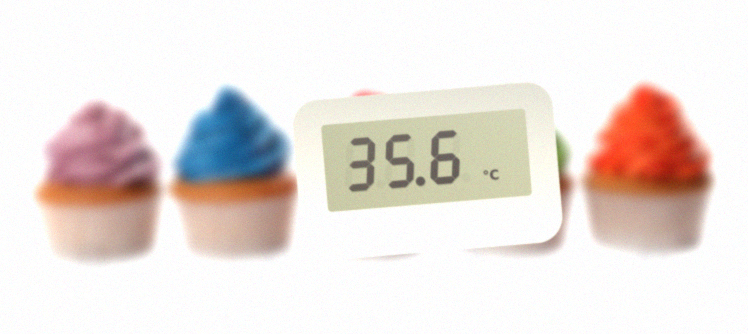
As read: 35.6°C
